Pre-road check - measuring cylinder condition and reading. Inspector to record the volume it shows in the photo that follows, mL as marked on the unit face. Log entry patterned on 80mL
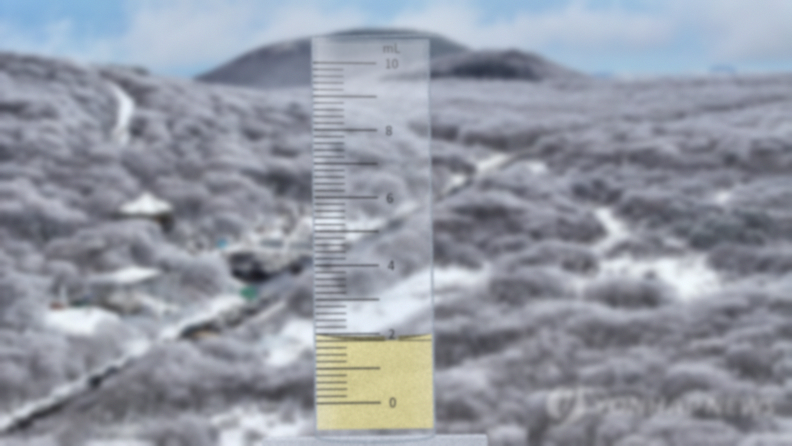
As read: 1.8mL
